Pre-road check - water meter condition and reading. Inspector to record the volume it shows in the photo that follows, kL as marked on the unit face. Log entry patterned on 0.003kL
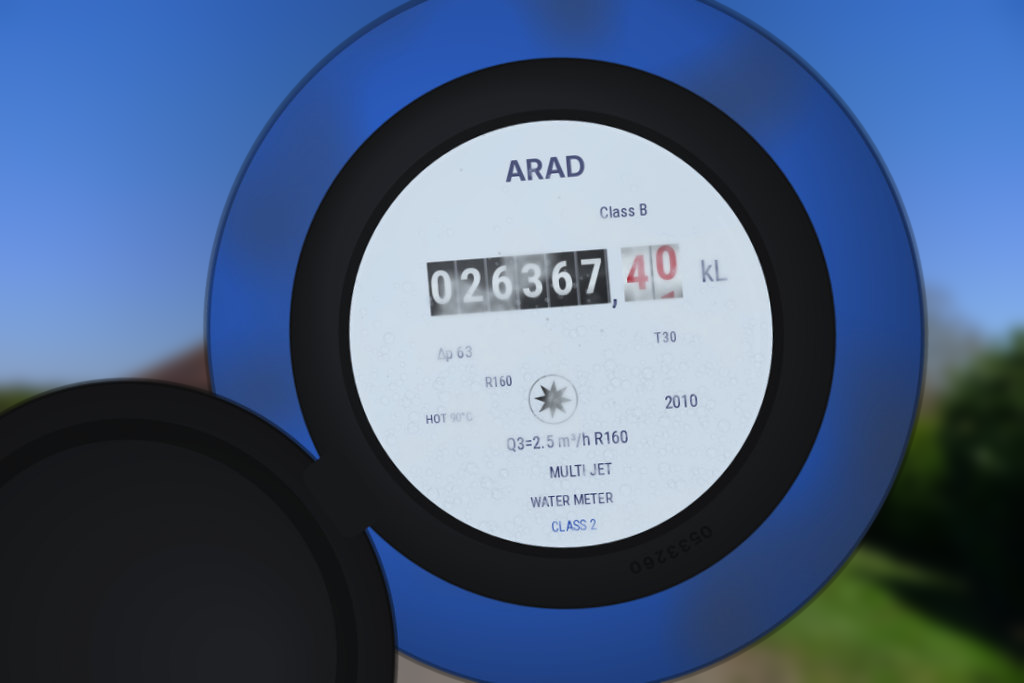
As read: 26367.40kL
